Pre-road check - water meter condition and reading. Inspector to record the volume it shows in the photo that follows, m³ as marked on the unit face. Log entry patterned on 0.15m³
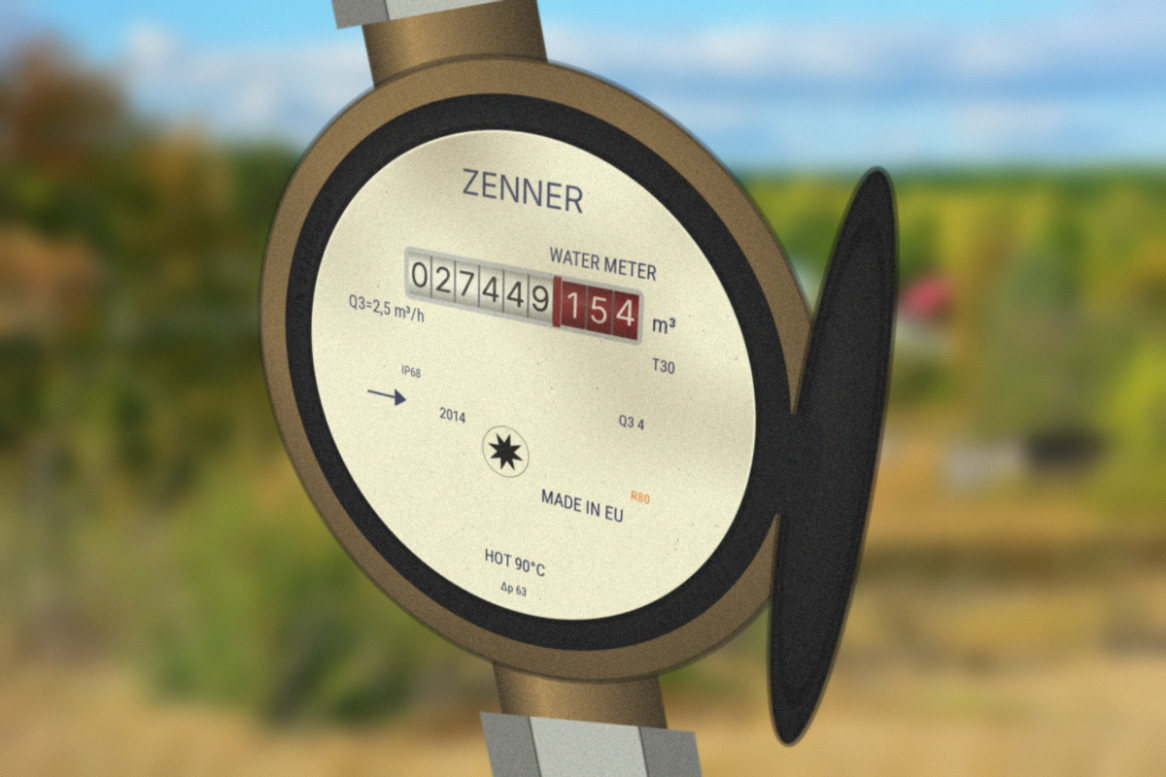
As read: 27449.154m³
